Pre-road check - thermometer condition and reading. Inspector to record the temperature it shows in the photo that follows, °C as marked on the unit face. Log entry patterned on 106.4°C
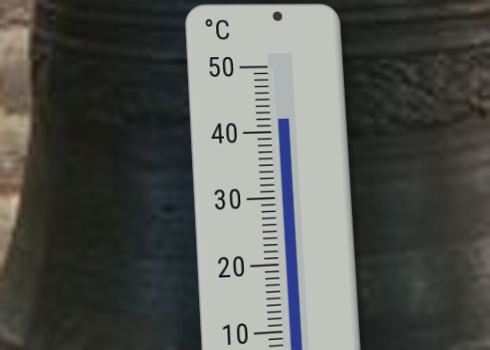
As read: 42°C
